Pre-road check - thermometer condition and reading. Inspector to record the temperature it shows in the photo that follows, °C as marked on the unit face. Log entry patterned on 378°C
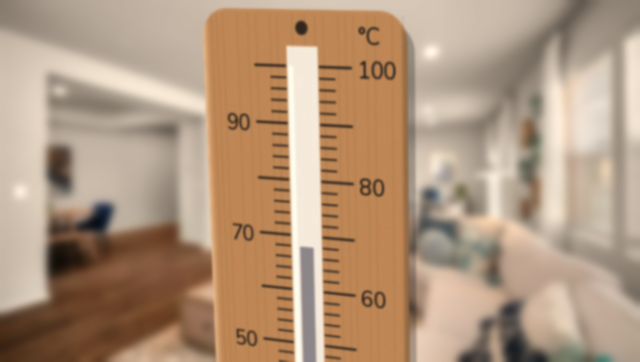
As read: 68°C
